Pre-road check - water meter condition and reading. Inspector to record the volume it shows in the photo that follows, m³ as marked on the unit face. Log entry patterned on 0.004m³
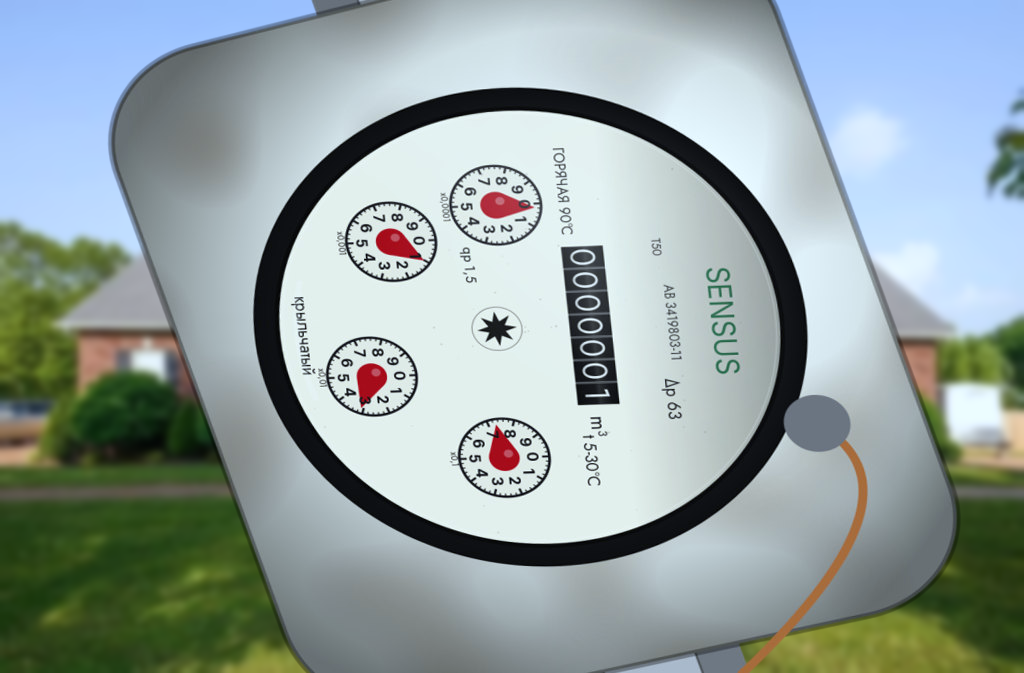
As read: 1.7310m³
